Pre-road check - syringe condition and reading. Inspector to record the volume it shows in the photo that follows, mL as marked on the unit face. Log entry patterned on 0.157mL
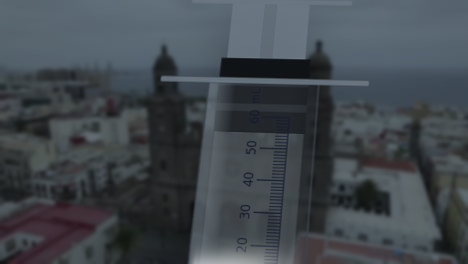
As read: 55mL
